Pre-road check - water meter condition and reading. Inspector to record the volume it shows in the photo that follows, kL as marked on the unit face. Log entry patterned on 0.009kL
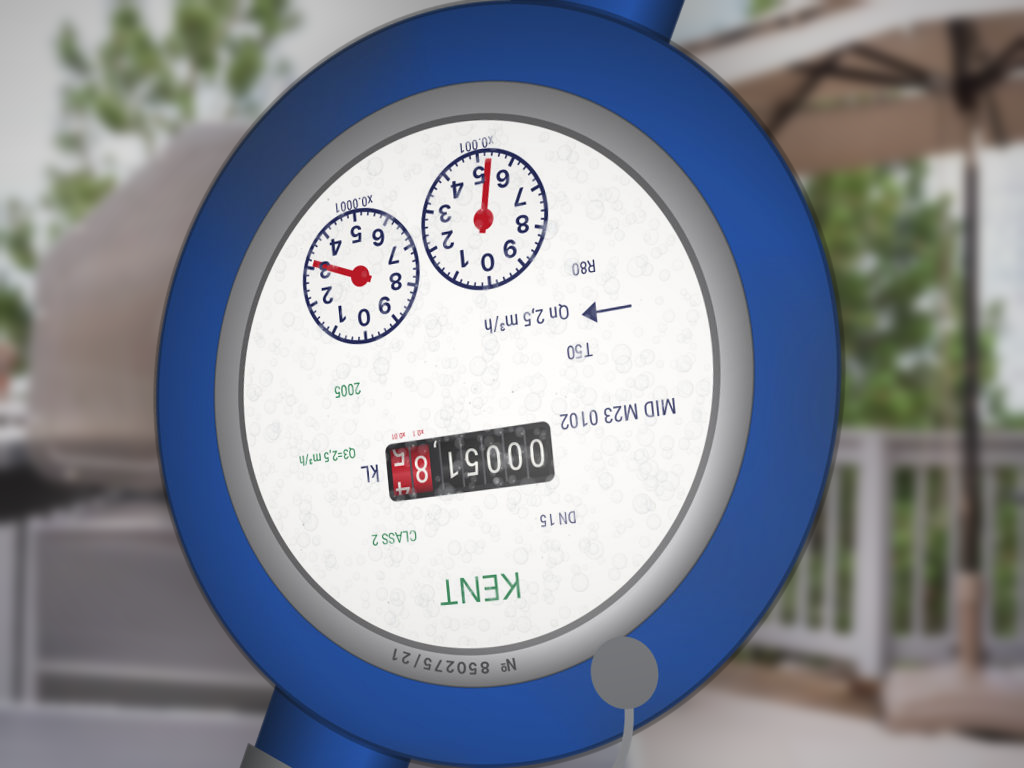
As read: 51.8453kL
